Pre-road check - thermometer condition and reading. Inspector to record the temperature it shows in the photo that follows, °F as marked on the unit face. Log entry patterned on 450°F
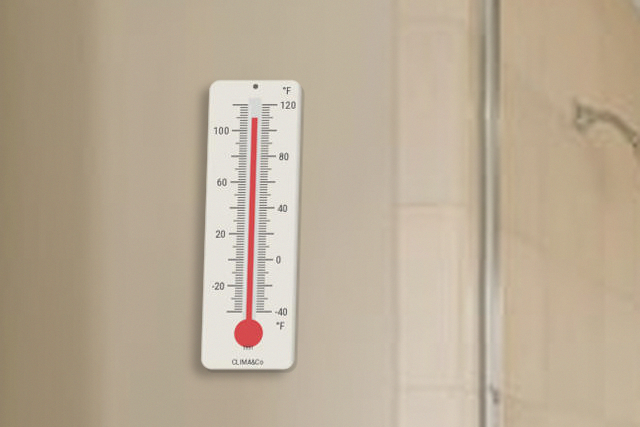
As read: 110°F
